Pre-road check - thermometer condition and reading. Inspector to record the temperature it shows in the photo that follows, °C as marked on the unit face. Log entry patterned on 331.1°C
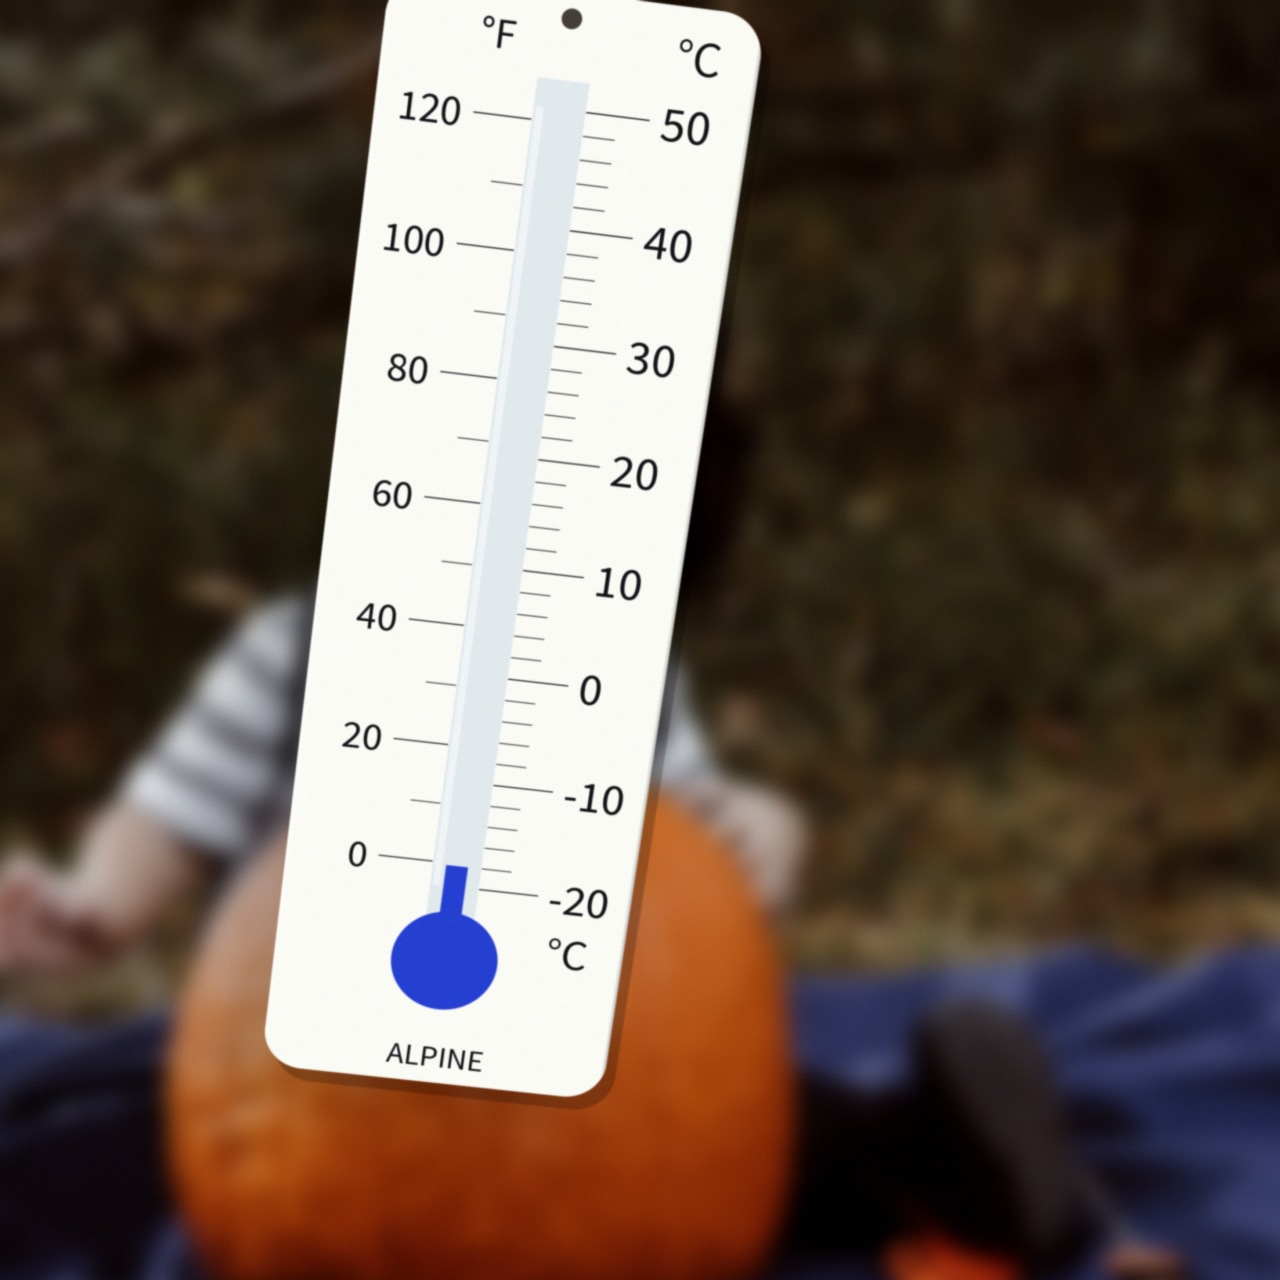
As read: -18°C
